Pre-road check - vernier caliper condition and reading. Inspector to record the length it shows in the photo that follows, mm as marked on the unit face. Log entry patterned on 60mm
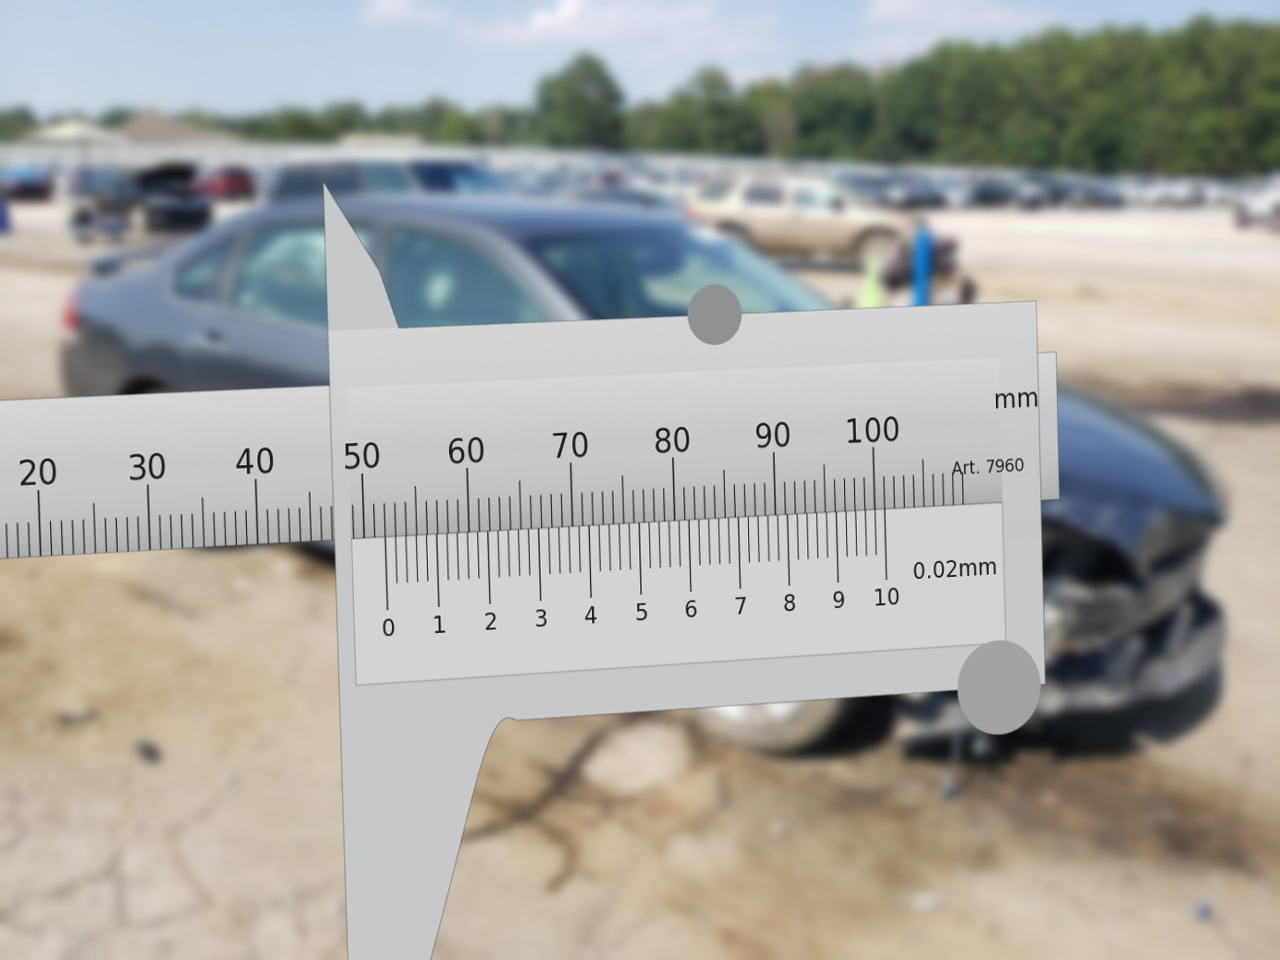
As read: 52.0mm
